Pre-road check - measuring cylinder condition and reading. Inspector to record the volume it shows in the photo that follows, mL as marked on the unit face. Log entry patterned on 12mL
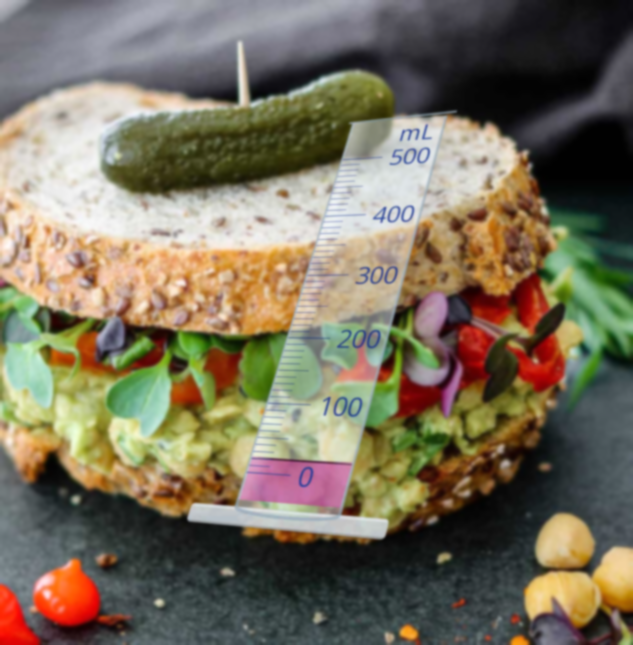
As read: 20mL
